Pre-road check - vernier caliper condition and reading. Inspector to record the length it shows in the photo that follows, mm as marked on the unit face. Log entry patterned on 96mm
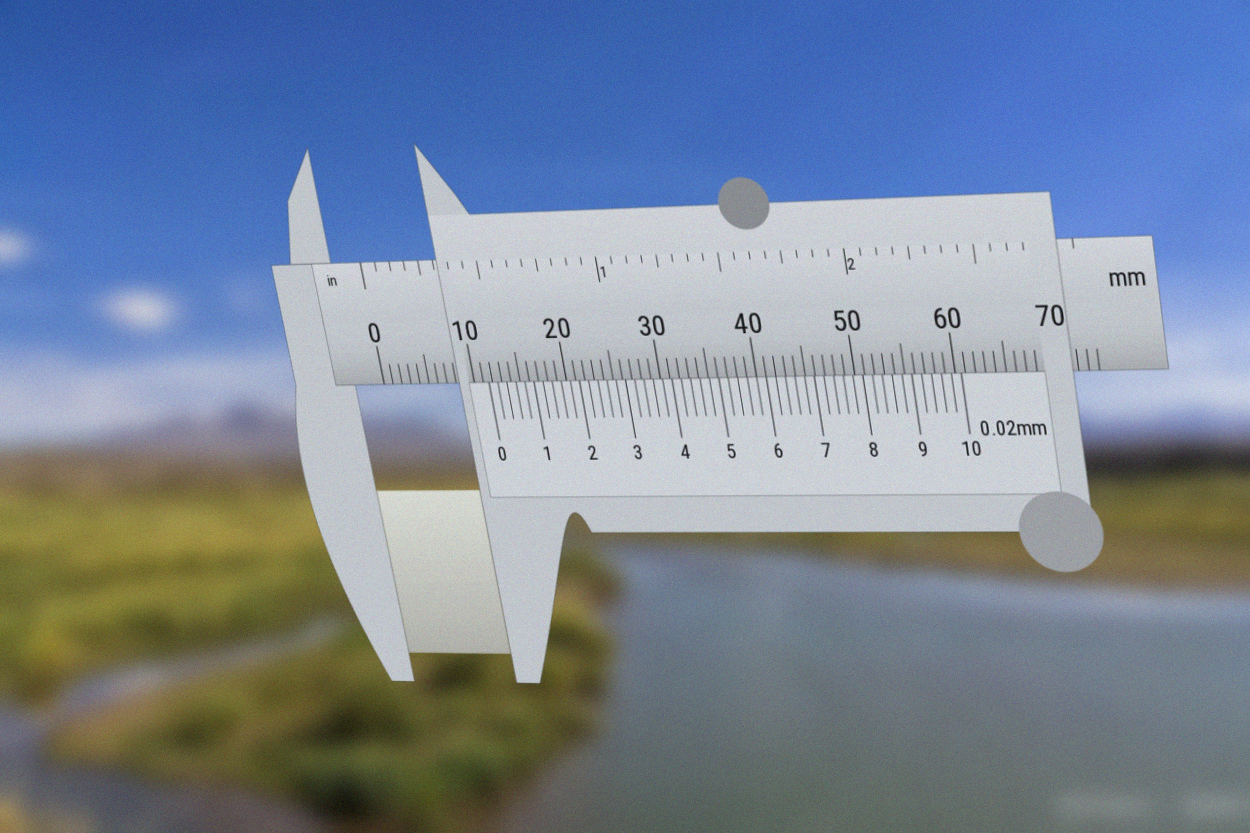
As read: 11.6mm
